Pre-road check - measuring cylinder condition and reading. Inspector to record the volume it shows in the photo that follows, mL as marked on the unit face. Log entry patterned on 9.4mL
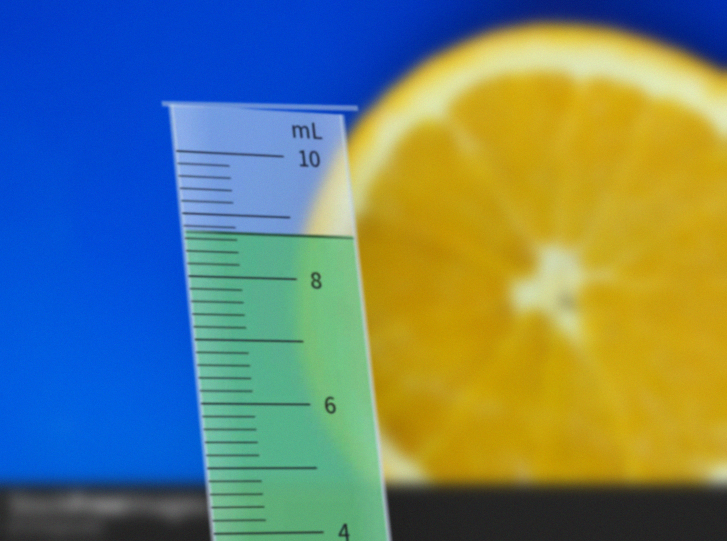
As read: 8.7mL
